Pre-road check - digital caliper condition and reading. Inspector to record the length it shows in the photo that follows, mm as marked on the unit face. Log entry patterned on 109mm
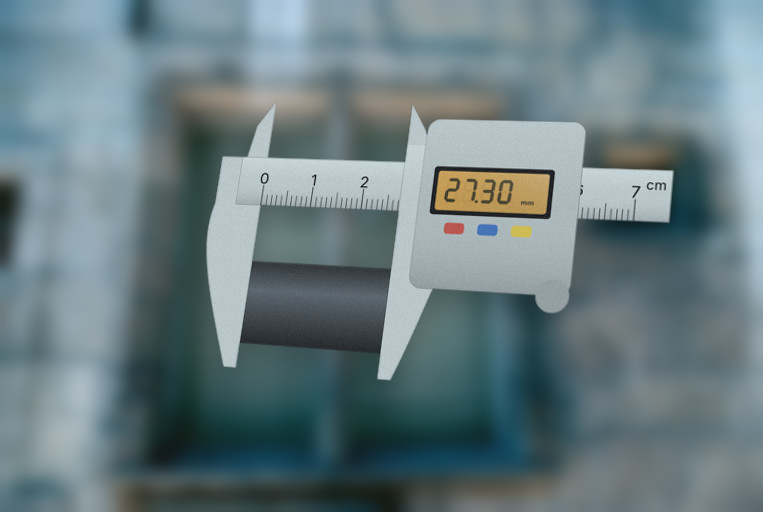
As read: 27.30mm
